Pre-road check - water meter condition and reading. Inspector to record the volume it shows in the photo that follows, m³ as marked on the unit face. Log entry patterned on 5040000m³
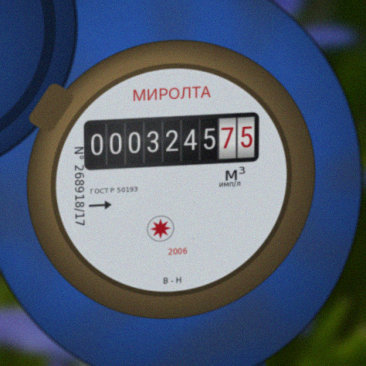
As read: 3245.75m³
